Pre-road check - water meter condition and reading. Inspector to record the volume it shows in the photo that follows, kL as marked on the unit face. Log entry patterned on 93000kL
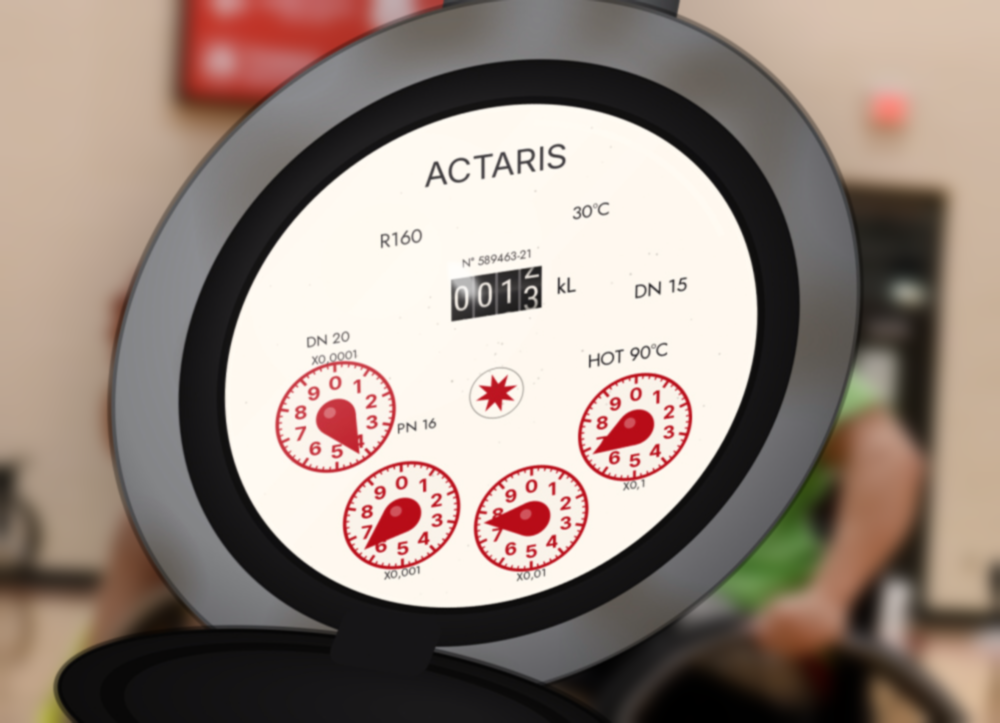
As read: 12.6764kL
